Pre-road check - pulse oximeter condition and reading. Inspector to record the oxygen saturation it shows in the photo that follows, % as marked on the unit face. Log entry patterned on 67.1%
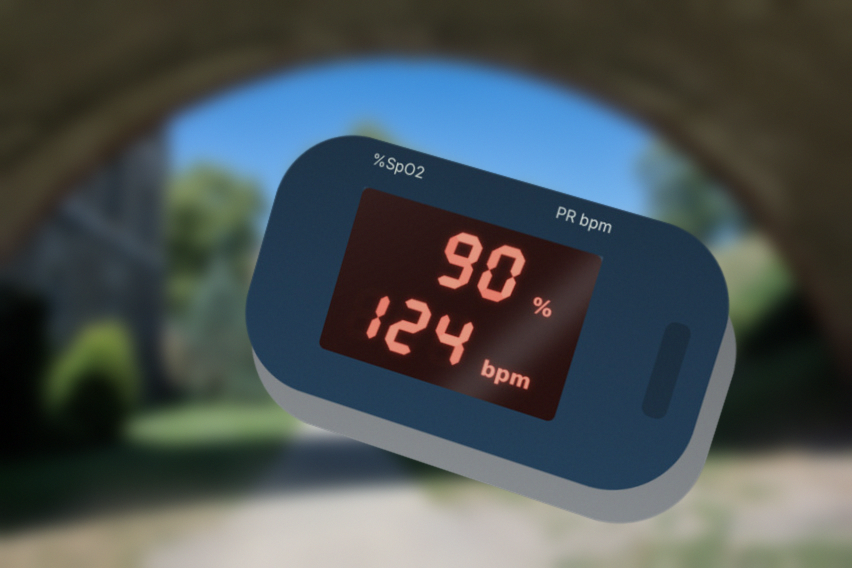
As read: 90%
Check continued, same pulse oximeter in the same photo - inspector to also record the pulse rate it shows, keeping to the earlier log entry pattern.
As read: 124bpm
